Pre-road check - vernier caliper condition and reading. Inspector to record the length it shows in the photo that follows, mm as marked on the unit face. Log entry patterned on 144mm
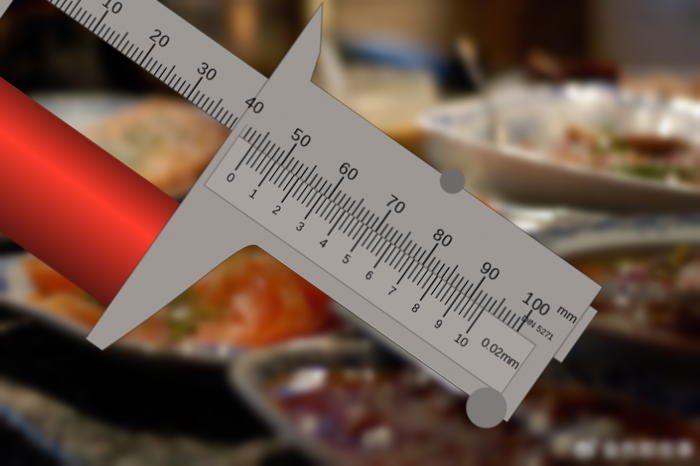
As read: 44.0mm
